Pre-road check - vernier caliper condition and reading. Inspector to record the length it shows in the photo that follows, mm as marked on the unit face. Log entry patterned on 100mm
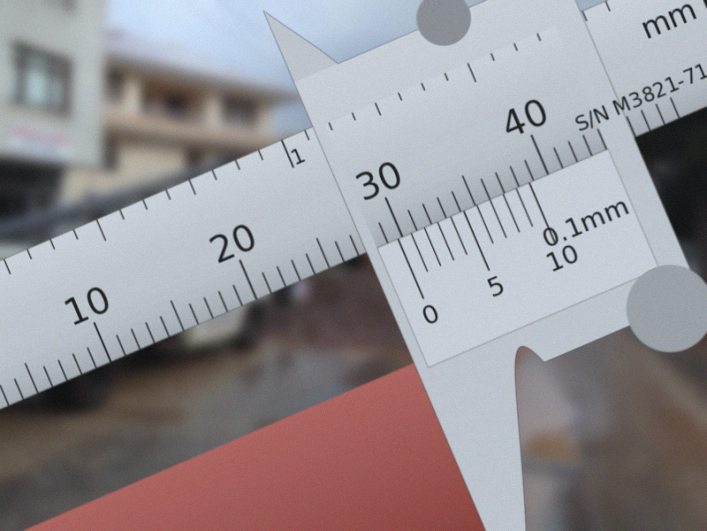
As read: 29.7mm
